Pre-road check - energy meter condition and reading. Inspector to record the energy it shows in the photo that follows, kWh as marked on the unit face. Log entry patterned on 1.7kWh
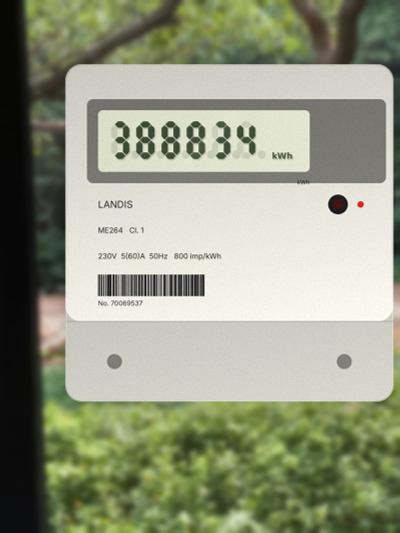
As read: 388834kWh
